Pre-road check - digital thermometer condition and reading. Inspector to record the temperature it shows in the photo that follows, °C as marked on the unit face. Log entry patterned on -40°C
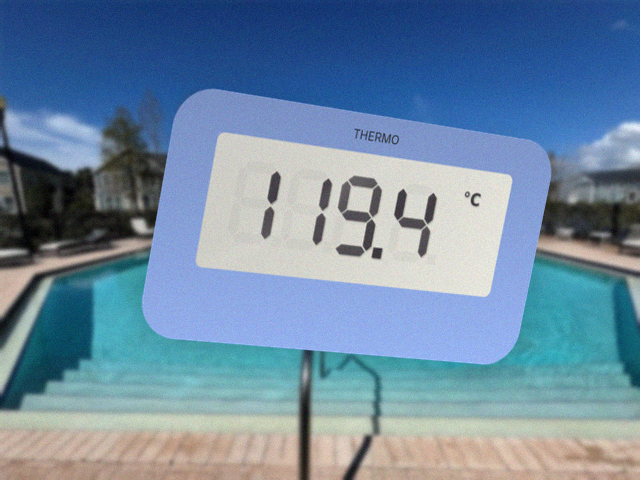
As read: 119.4°C
